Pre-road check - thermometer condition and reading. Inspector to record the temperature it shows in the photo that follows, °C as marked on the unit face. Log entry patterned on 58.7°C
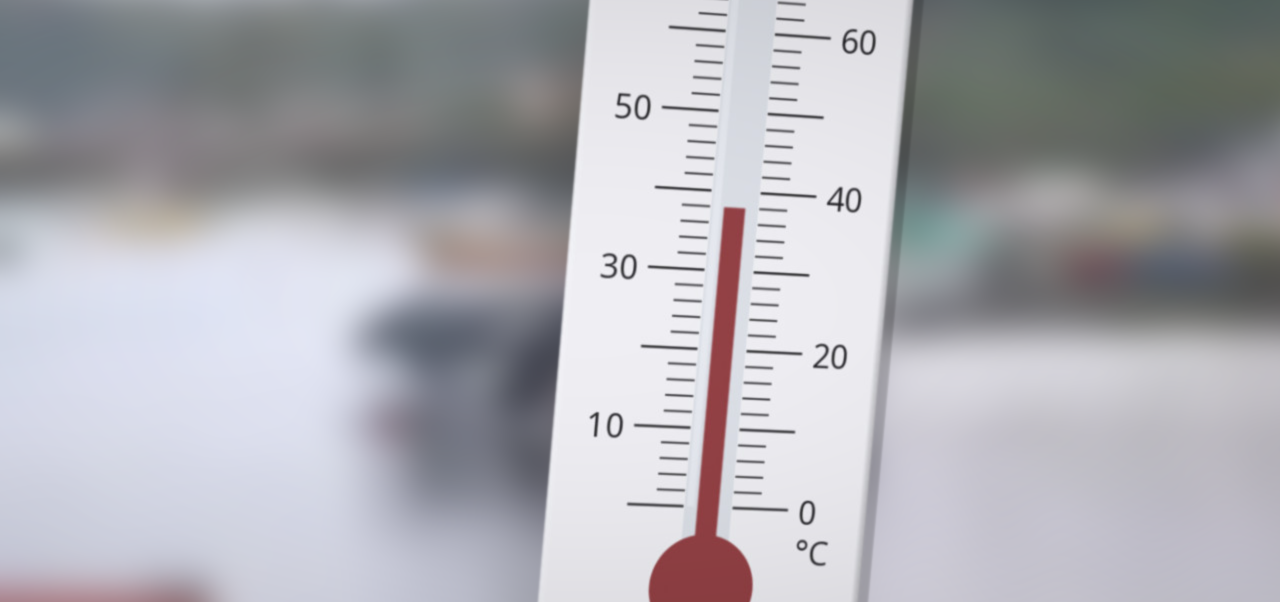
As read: 38°C
